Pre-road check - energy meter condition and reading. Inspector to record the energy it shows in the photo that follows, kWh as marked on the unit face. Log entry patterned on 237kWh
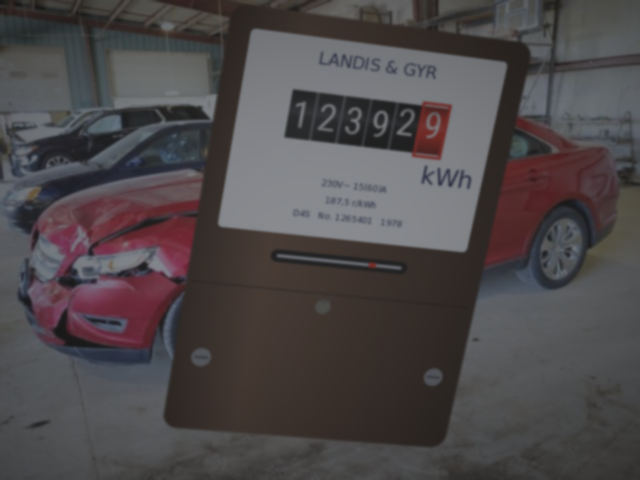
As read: 12392.9kWh
